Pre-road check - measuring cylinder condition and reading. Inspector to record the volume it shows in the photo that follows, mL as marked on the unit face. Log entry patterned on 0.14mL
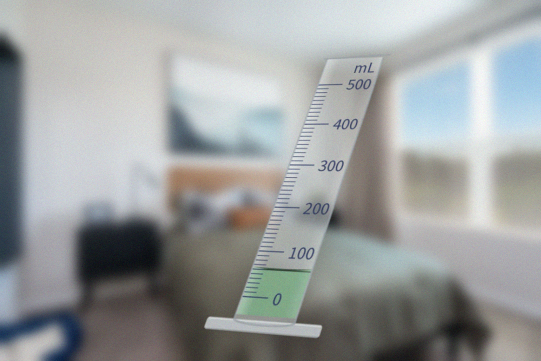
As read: 60mL
